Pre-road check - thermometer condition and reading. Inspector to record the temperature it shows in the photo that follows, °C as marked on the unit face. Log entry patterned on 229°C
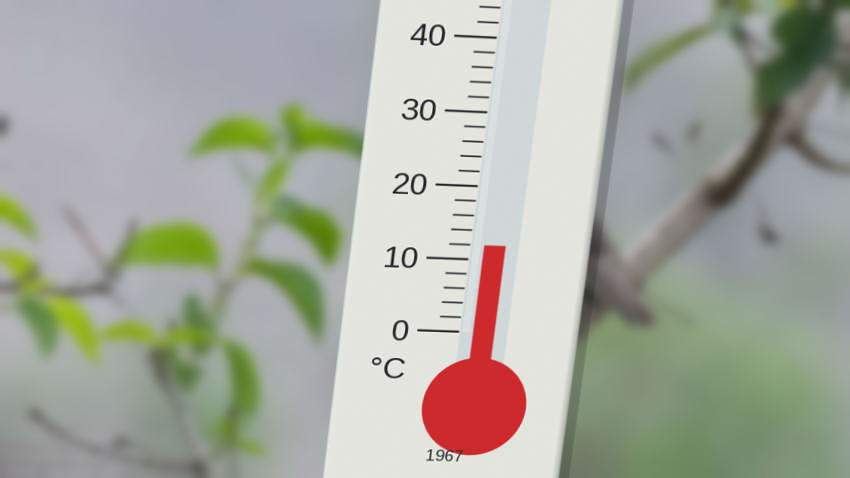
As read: 12°C
